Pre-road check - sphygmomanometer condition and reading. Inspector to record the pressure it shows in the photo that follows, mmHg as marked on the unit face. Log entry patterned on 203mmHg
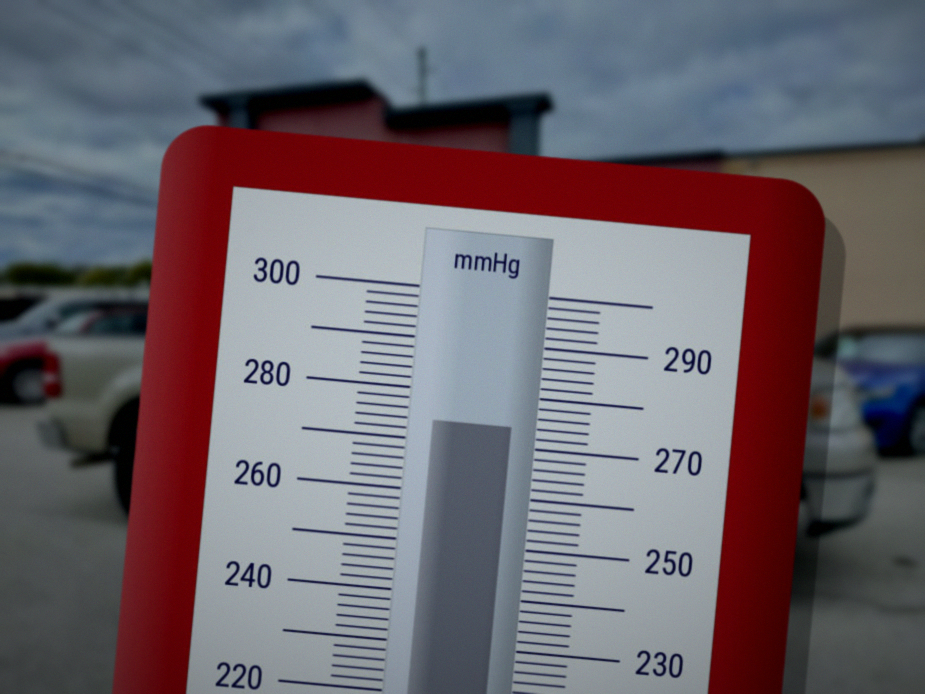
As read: 274mmHg
